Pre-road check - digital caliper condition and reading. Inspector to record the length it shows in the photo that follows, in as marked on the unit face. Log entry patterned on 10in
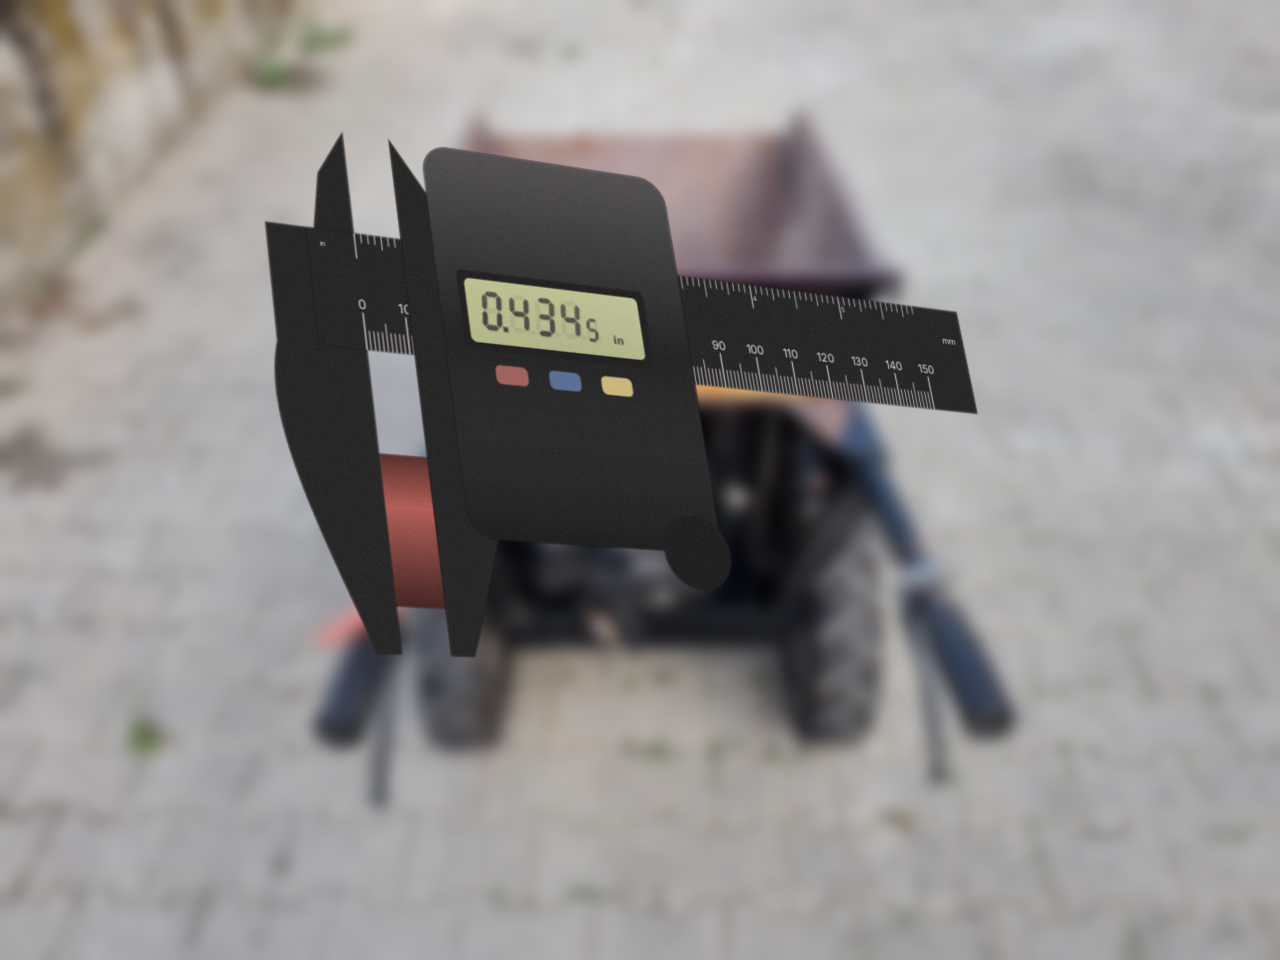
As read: 0.4345in
